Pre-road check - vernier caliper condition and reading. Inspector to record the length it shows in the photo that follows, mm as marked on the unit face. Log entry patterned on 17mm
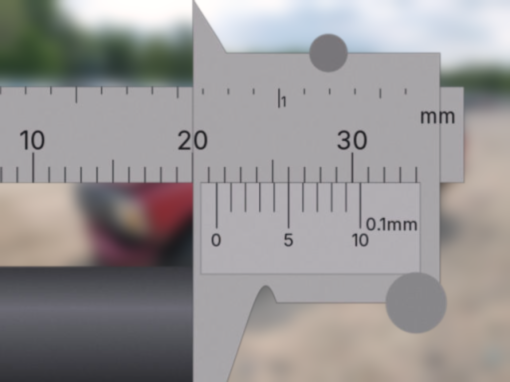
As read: 21.5mm
